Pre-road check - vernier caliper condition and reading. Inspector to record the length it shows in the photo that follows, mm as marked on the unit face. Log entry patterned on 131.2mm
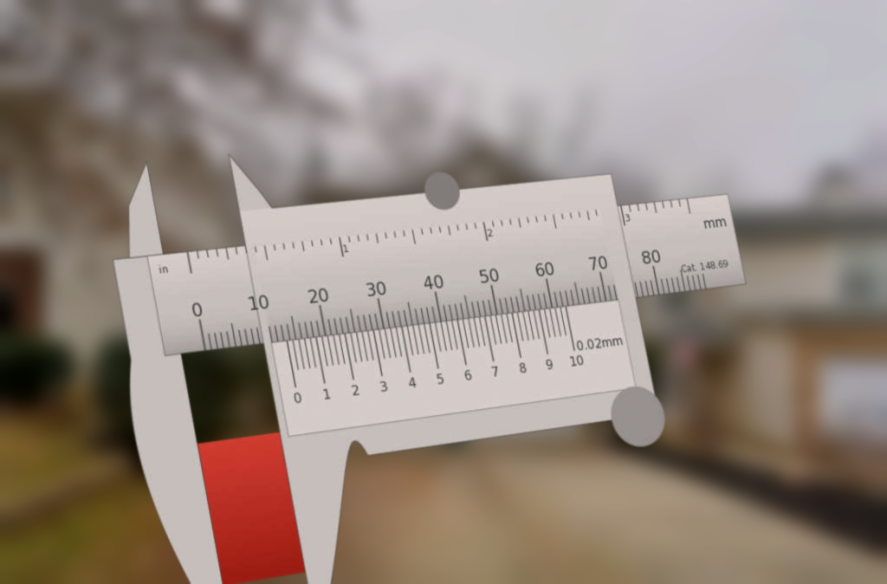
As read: 13.5mm
